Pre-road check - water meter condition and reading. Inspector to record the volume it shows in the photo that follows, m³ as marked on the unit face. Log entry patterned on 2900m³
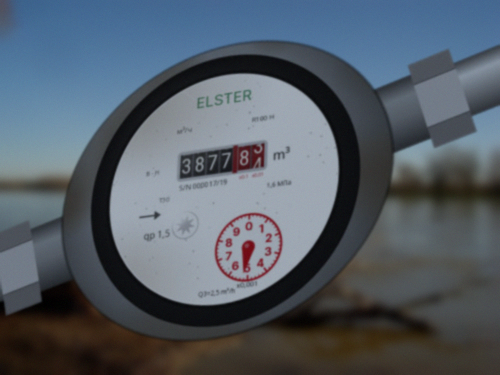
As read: 3877.835m³
